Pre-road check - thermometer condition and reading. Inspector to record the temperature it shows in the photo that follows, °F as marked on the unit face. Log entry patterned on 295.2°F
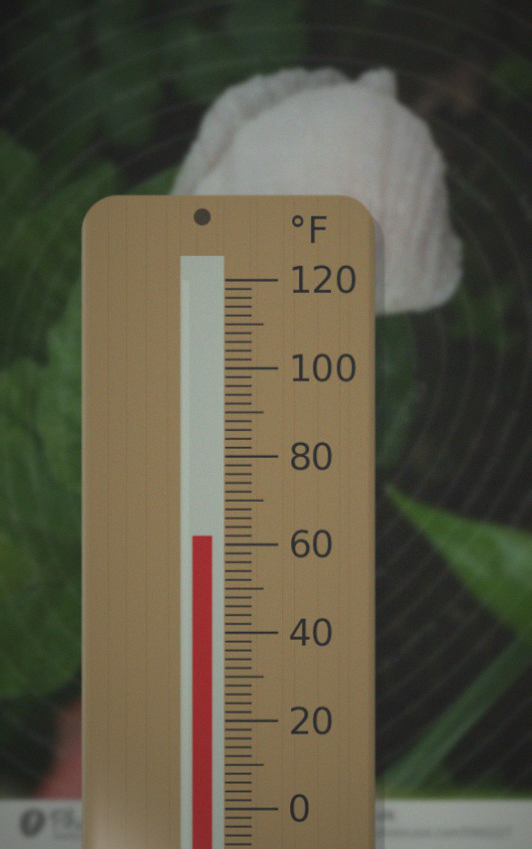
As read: 62°F
